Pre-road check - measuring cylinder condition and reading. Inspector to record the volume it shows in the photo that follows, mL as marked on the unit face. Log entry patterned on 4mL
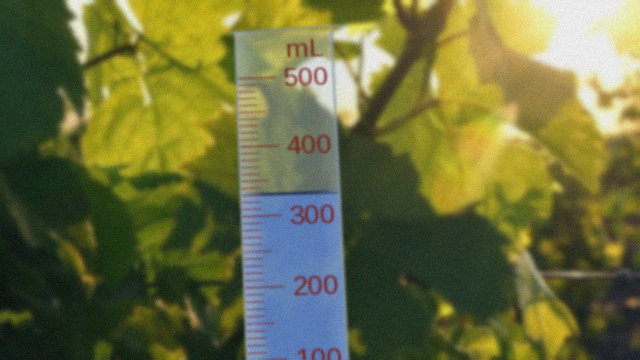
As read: 330mL
